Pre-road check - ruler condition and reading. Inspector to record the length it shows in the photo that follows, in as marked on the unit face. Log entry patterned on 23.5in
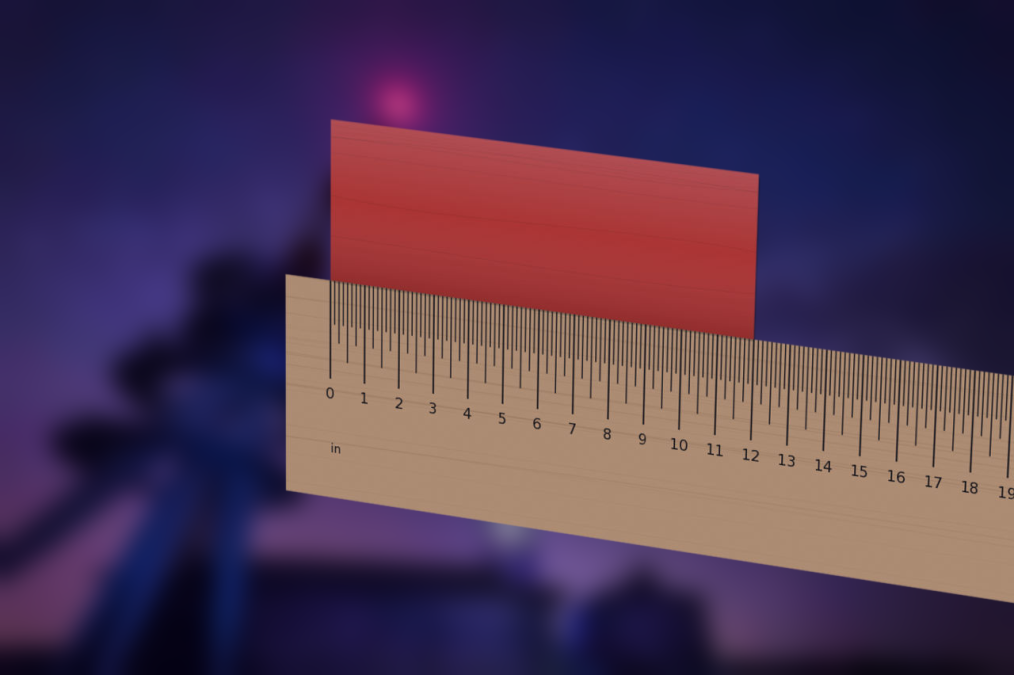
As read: 12in
